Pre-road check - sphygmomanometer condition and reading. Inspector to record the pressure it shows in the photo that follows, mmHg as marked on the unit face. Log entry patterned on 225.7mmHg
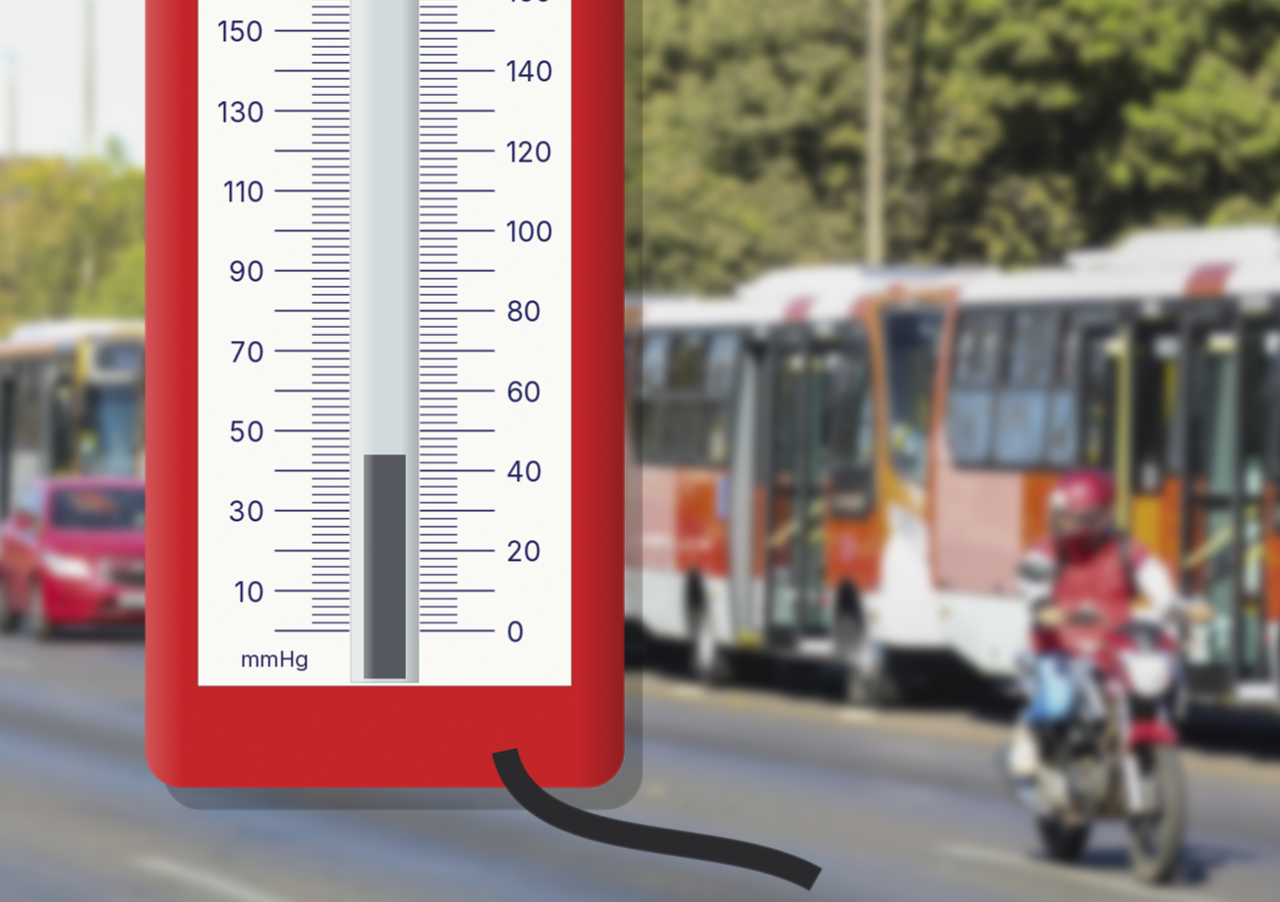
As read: 44mmHg
